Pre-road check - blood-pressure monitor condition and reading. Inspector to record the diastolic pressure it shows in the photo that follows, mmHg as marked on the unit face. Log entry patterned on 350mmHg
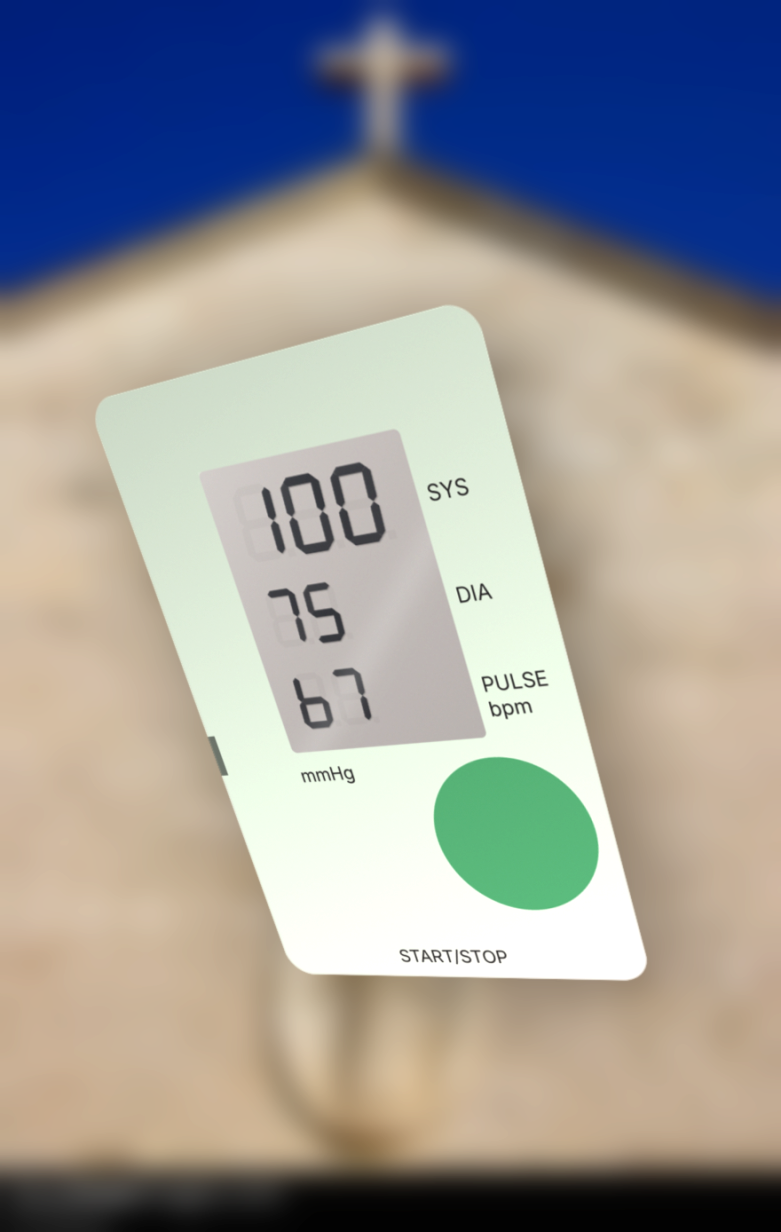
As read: 75mmHg
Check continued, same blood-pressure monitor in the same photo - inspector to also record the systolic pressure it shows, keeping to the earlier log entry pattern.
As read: 100mmHg
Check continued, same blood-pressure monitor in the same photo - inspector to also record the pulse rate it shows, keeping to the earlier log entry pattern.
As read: 67bpm
